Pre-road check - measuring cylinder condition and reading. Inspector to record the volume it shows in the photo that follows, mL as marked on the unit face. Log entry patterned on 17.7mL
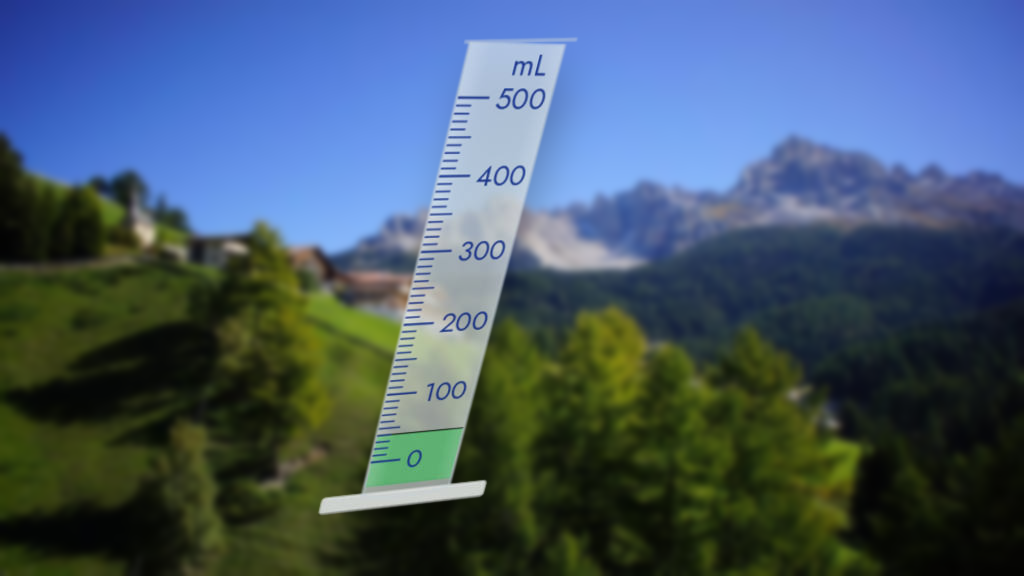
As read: 40mL
